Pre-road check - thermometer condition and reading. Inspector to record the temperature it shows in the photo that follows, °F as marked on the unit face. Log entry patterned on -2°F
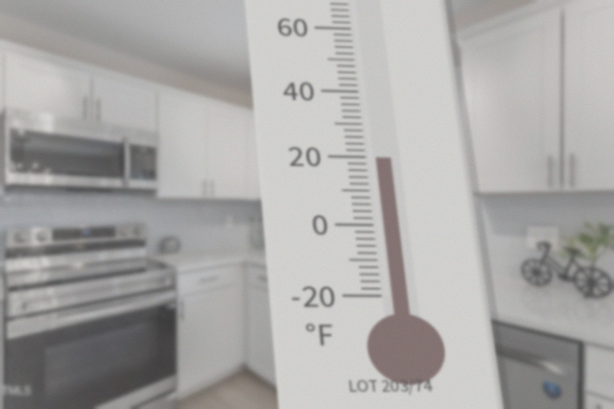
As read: 20°F
